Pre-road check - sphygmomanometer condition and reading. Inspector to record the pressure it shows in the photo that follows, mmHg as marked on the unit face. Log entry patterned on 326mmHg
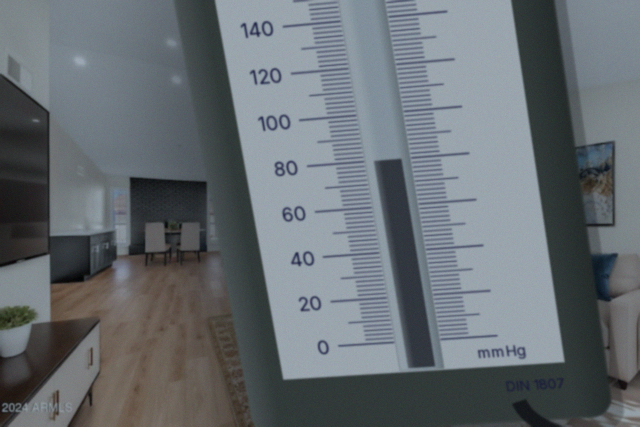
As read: 80mmHg
